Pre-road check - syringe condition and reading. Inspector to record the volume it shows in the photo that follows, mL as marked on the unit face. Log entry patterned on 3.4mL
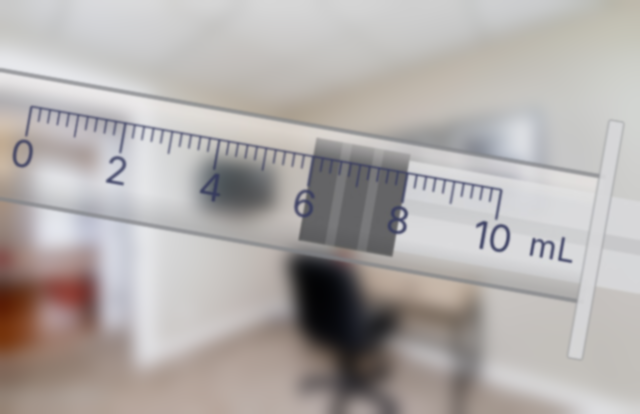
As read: 6mL
